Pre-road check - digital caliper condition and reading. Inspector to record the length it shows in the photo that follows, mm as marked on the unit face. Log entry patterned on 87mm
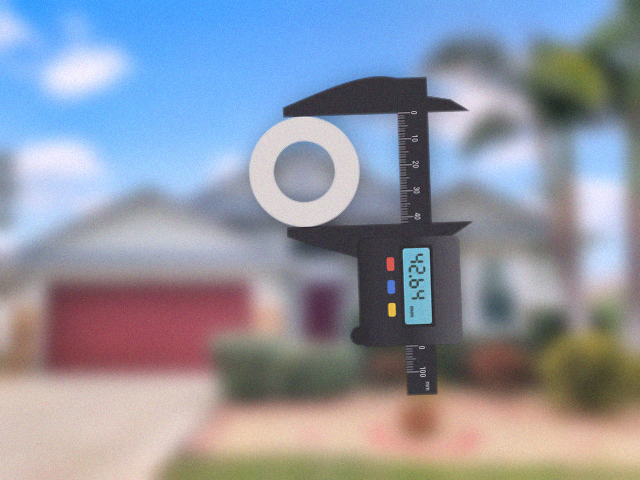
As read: 42.64mm
